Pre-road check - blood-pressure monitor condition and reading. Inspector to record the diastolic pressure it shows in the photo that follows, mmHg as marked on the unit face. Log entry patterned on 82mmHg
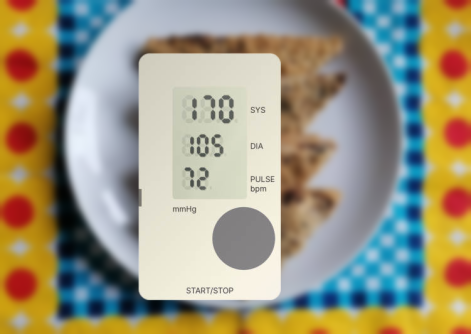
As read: 105mmHg
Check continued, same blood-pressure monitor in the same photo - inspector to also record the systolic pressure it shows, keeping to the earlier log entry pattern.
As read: 170mmHg
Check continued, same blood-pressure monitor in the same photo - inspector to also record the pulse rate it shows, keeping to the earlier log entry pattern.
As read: 72bpm
